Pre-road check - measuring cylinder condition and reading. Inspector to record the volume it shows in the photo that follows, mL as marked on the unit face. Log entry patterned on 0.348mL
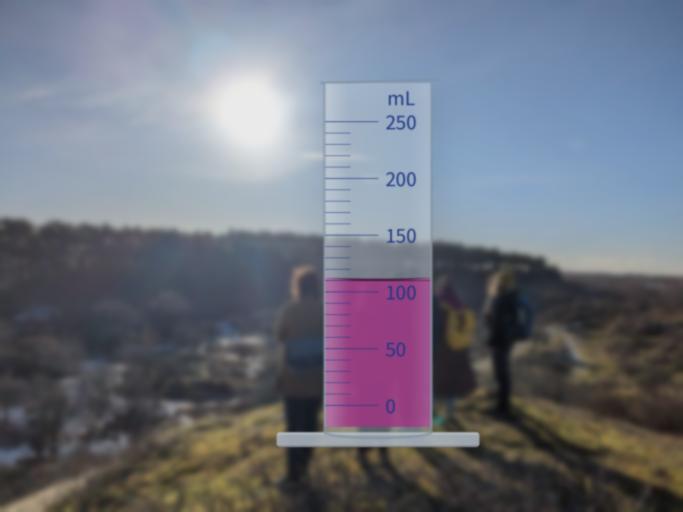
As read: 110mL
